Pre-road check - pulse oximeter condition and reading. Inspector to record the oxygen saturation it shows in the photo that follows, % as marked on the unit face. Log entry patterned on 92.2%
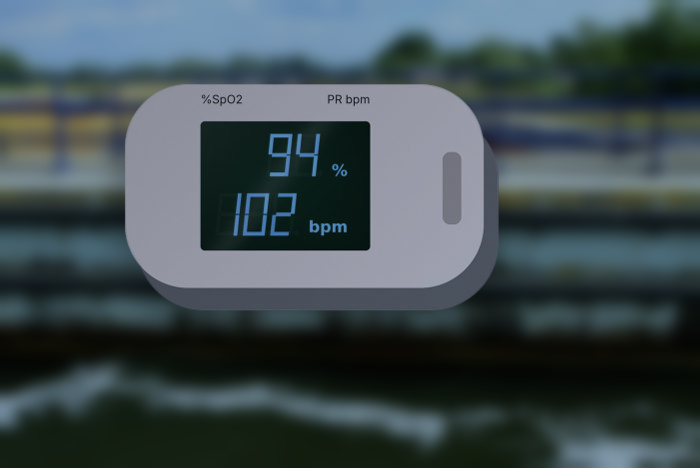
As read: 94%
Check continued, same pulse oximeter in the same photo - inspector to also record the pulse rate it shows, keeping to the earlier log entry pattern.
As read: 102bpm
